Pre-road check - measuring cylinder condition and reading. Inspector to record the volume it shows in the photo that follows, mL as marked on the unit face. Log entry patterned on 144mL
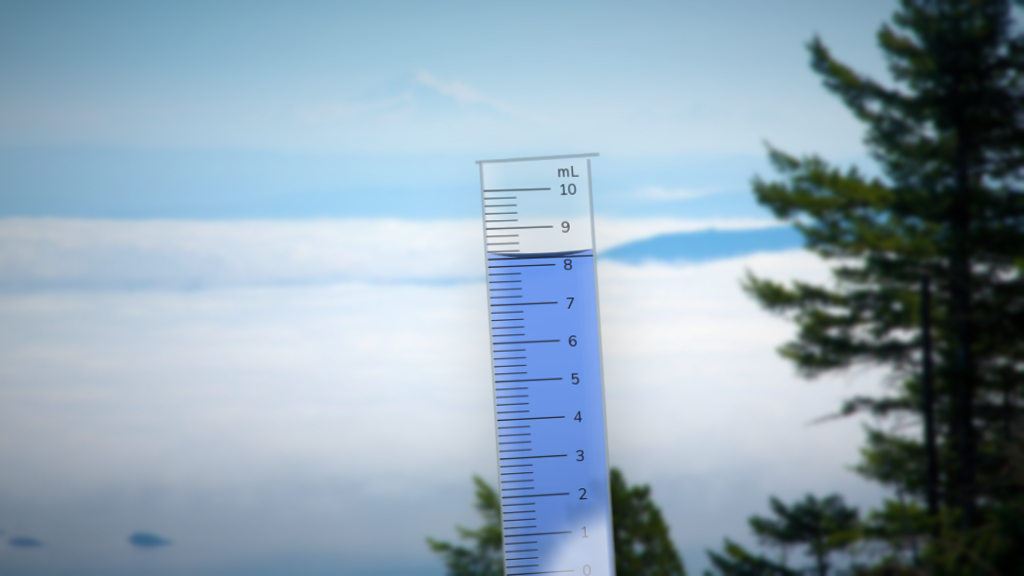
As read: 8.2mL
